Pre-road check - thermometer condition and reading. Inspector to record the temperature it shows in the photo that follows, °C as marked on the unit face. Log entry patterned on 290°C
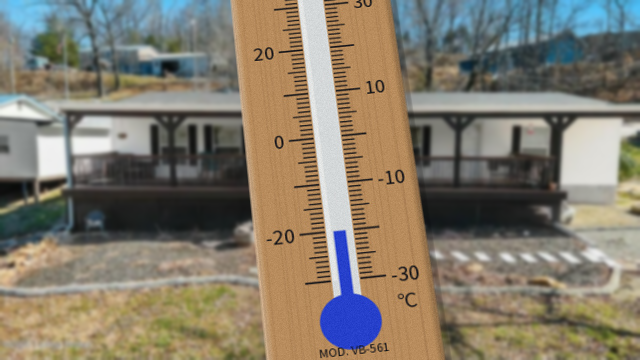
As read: -20°C
